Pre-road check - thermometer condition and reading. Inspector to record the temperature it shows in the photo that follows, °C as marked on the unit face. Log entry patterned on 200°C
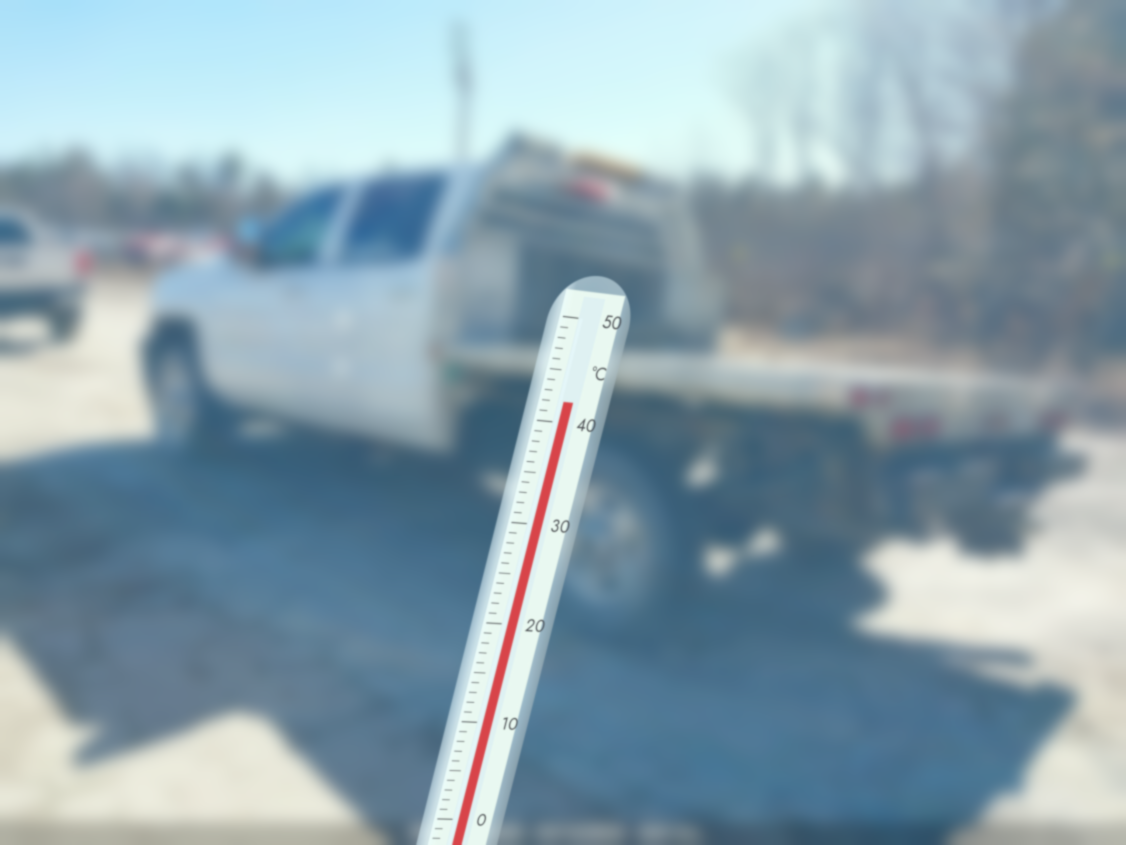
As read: 42°C
